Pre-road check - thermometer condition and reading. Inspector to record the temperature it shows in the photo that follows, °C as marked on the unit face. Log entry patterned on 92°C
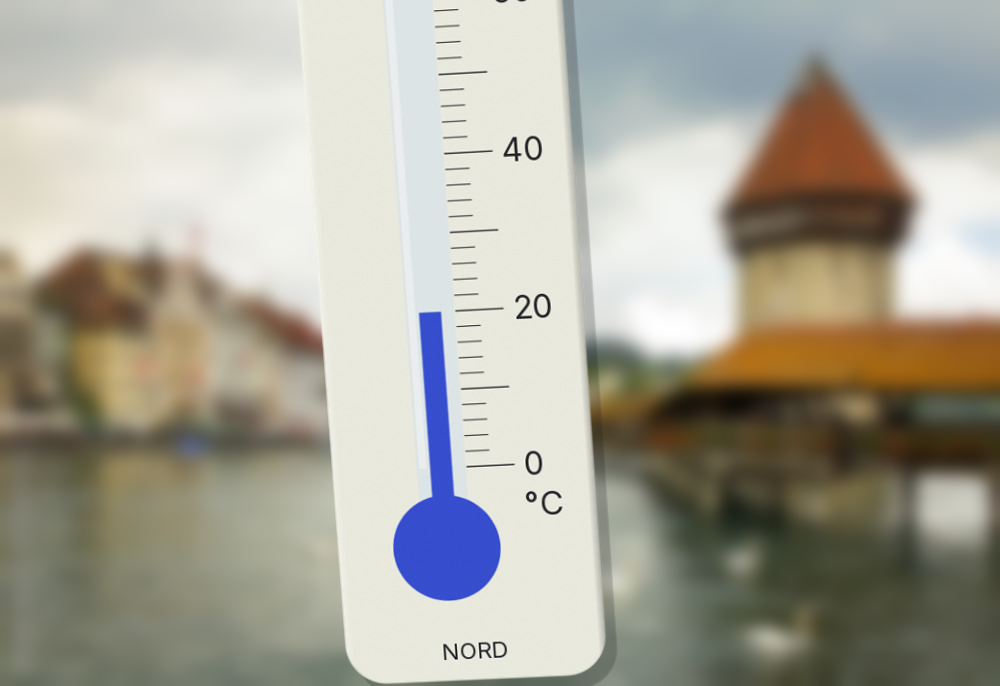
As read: 20°C
